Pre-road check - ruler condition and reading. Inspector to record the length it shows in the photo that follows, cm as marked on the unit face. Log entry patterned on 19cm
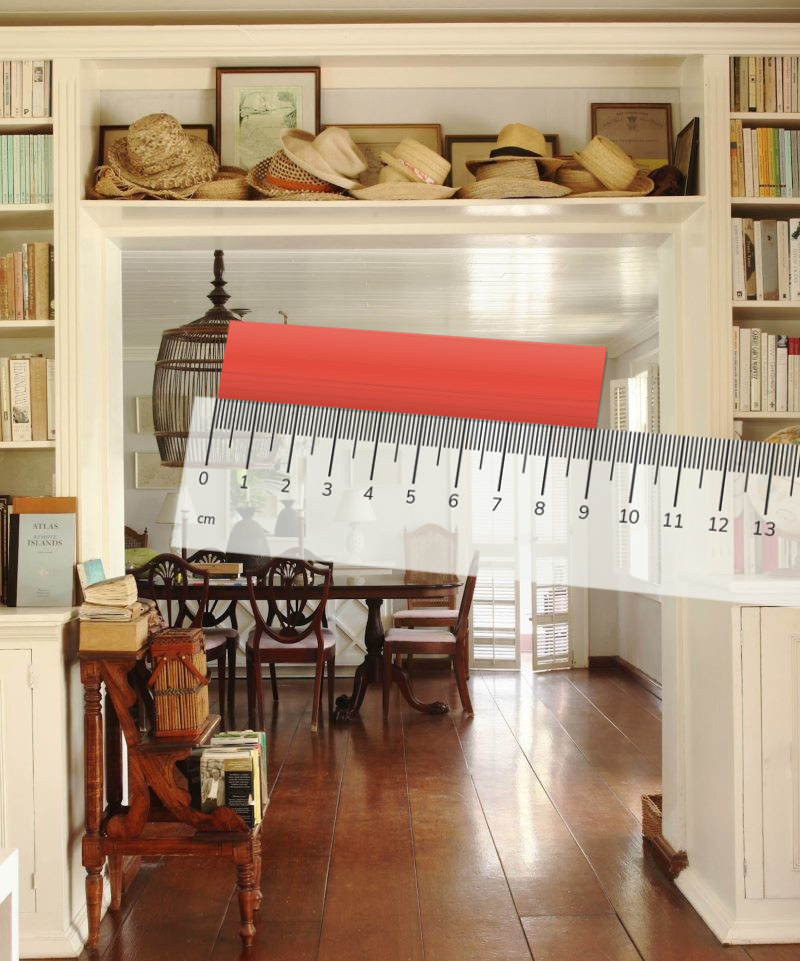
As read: 9cm
